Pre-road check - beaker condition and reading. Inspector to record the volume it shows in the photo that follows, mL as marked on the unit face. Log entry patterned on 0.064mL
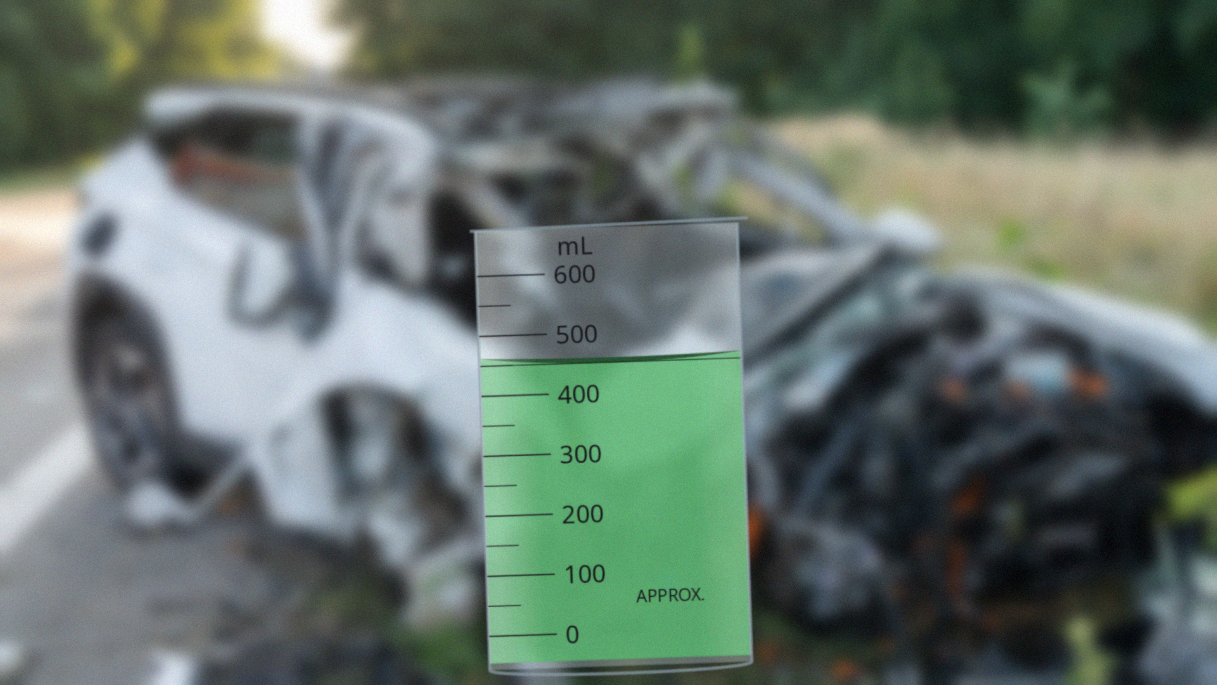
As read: 450mL
